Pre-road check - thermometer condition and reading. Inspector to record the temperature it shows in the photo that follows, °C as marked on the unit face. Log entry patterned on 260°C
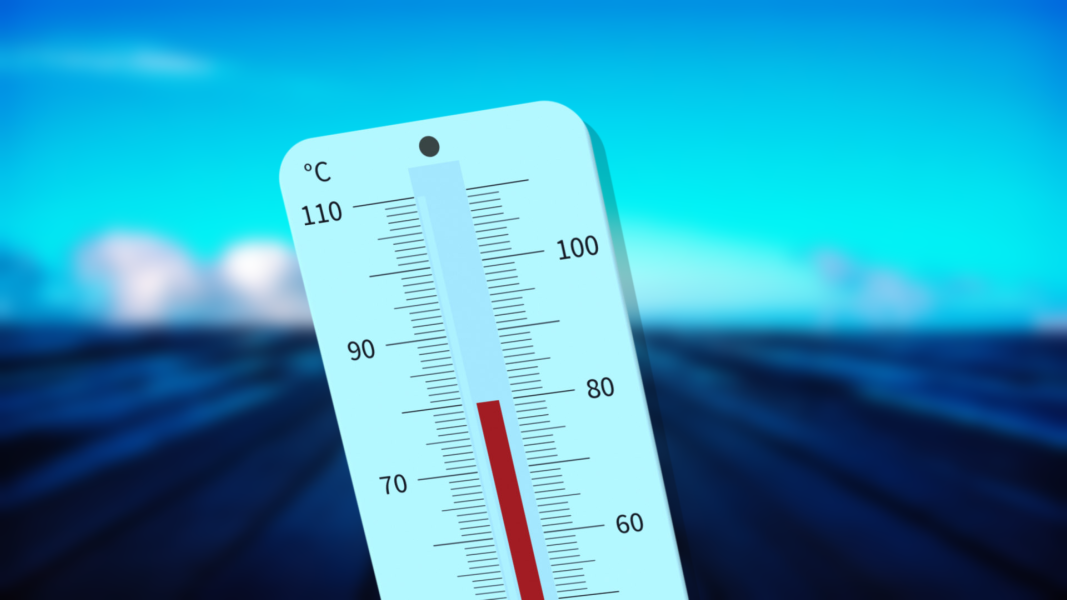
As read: 80°C
